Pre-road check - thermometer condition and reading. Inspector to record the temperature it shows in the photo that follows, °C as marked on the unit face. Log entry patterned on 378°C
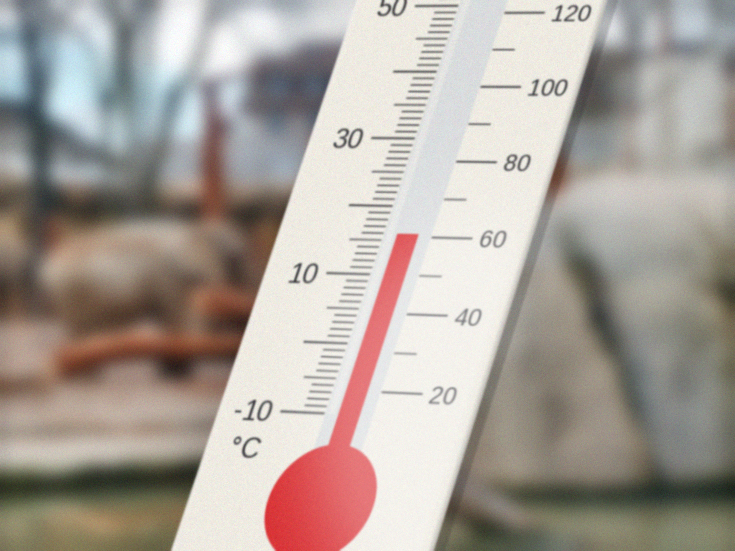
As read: 16°C
